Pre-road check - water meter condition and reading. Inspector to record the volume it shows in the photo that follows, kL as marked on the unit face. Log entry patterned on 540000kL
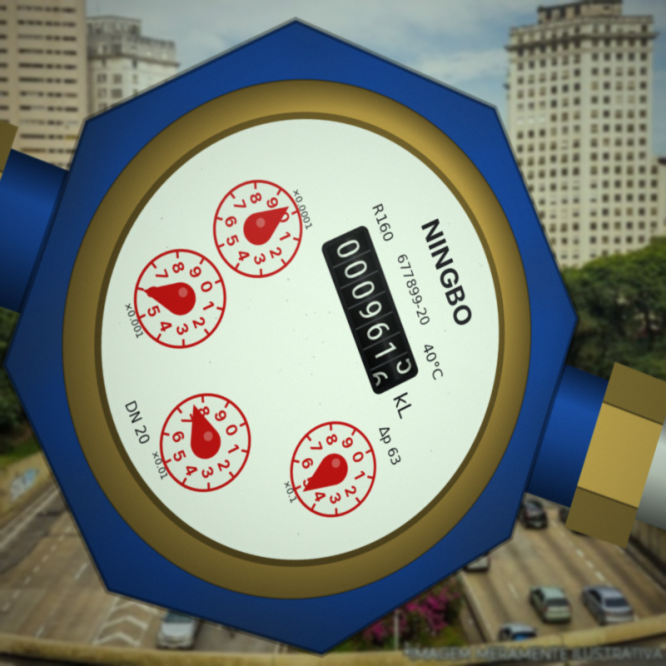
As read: 9615.4759kL
